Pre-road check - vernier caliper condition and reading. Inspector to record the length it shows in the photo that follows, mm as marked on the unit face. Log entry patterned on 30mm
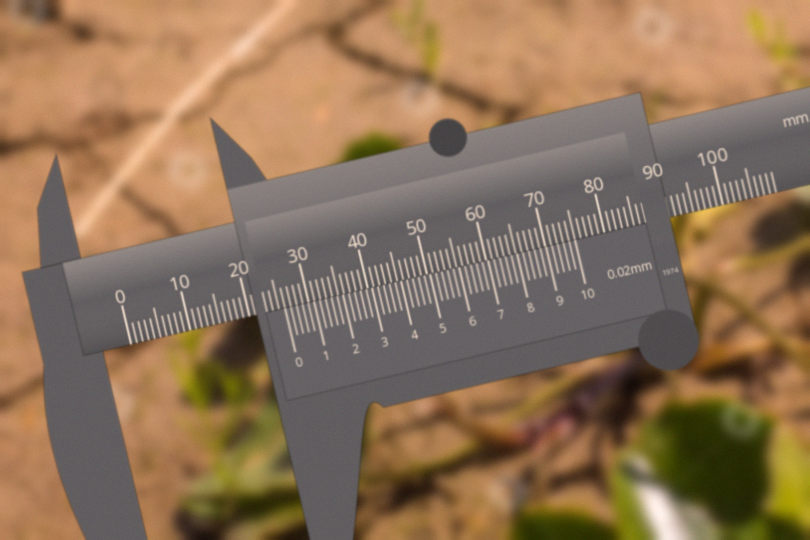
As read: 26.0mm
